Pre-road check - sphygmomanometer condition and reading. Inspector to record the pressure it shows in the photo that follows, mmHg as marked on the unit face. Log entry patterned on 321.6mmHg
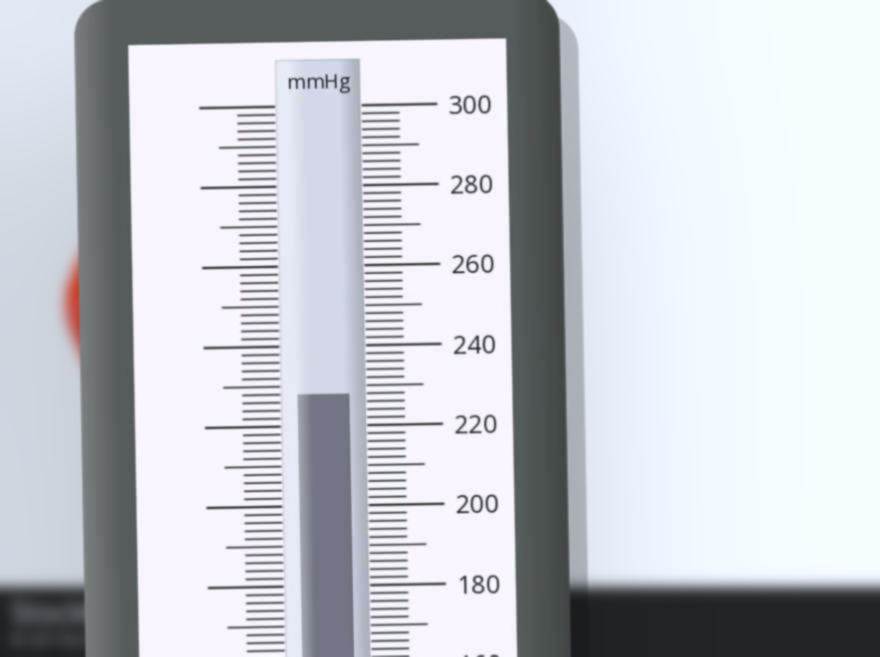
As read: 228mmHg
